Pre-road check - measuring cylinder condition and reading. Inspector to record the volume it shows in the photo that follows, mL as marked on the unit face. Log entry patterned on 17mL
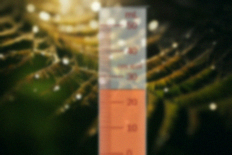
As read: 25mL
